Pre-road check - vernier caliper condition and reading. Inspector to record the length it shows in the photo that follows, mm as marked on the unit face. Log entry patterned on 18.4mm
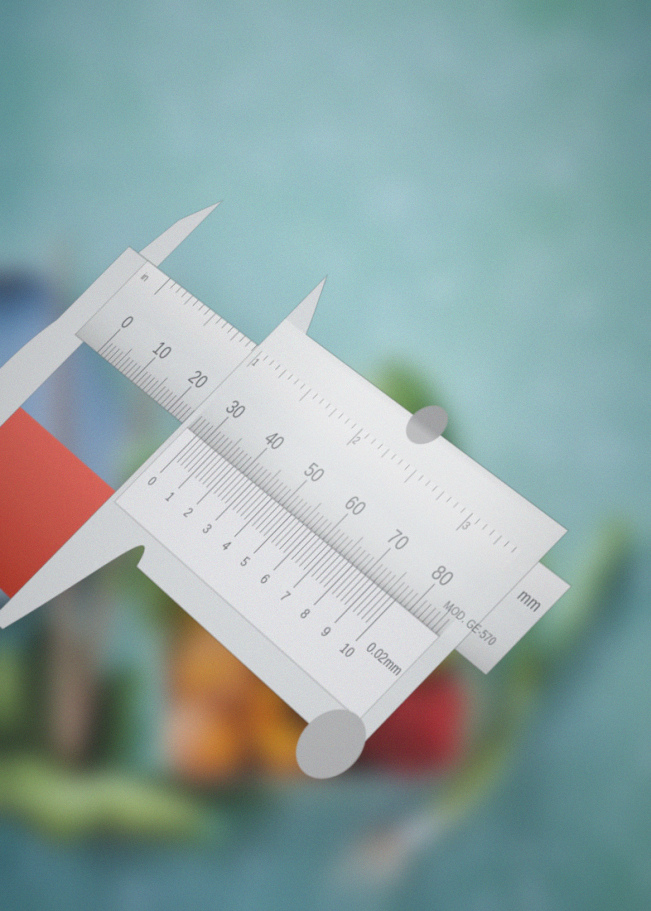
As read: 28.0mm
